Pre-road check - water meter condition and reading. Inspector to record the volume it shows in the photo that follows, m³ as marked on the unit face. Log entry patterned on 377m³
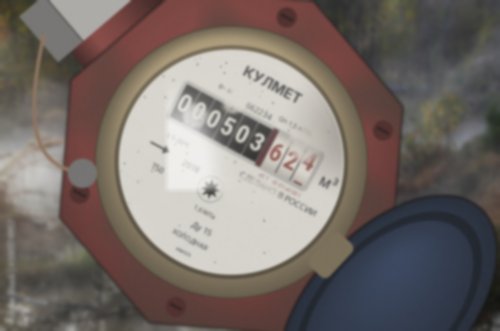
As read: 503.624m³
